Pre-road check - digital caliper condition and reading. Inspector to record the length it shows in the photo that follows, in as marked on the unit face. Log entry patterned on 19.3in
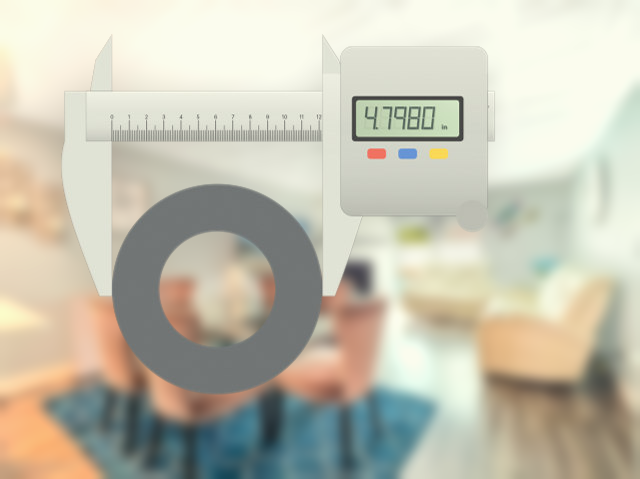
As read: 4.7980in
